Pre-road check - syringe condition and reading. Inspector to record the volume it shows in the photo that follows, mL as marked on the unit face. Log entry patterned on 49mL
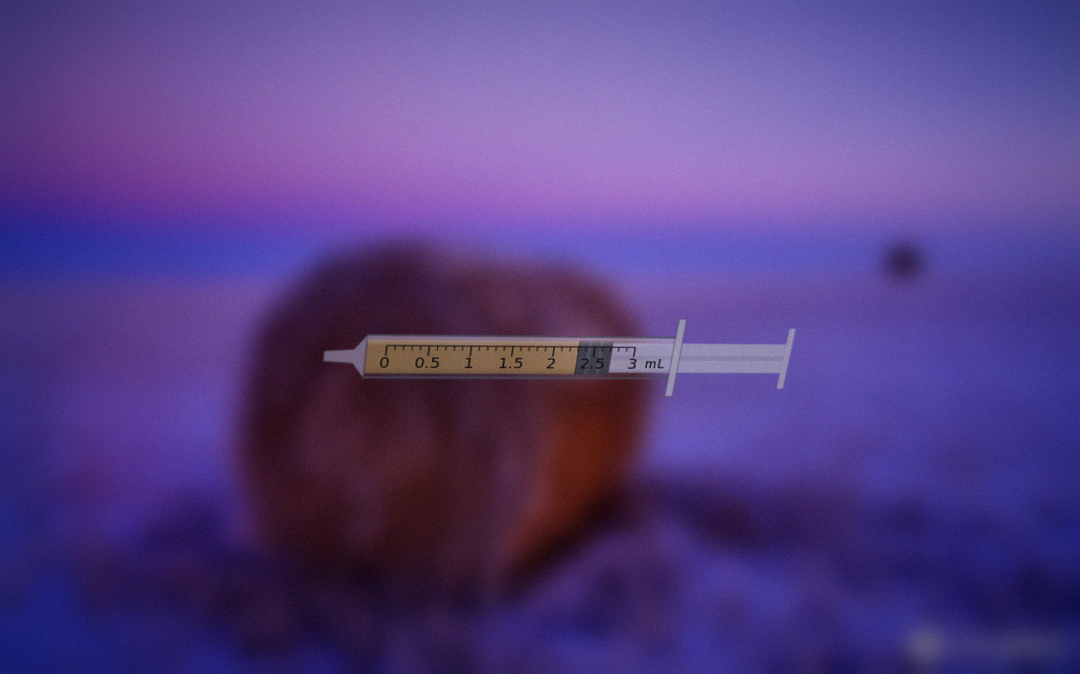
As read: 2.3mL
